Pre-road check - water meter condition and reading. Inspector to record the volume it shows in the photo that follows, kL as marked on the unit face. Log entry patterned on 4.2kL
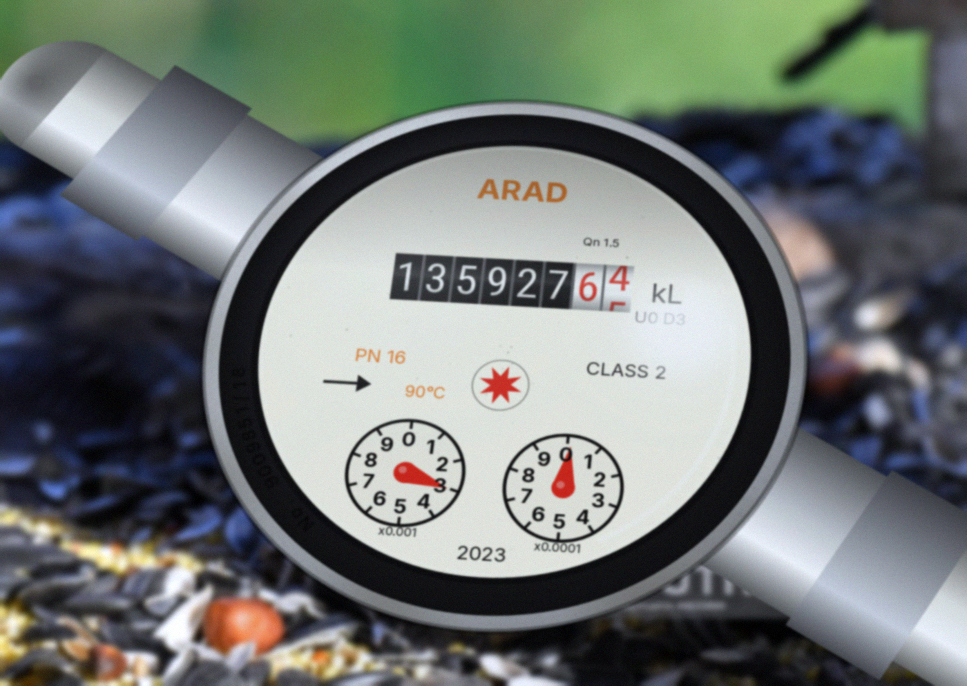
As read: 135927.6430kL
